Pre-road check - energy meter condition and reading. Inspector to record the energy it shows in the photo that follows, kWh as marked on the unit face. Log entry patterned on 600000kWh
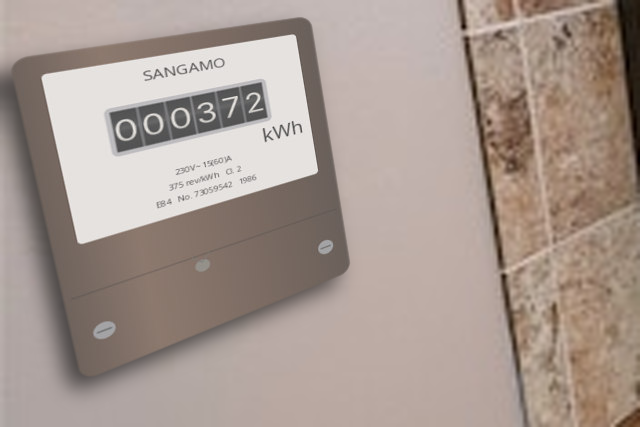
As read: 372kWh
